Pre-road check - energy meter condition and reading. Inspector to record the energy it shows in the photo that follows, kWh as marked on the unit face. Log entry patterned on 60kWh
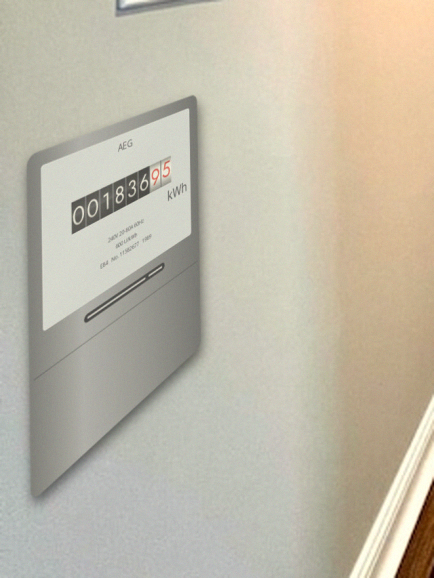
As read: 1836.95kWh
